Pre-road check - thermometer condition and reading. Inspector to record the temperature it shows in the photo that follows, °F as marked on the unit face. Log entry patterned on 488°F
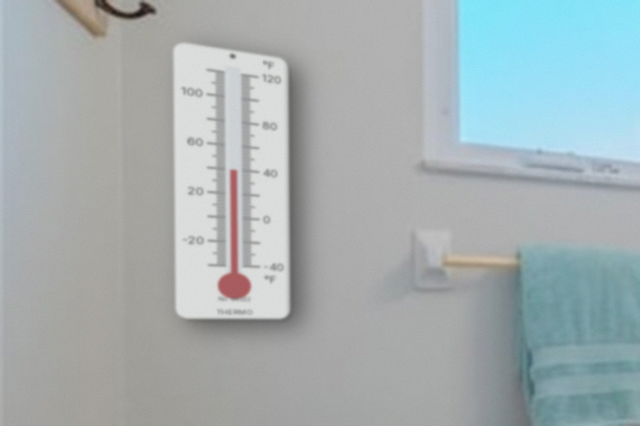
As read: 40°F
